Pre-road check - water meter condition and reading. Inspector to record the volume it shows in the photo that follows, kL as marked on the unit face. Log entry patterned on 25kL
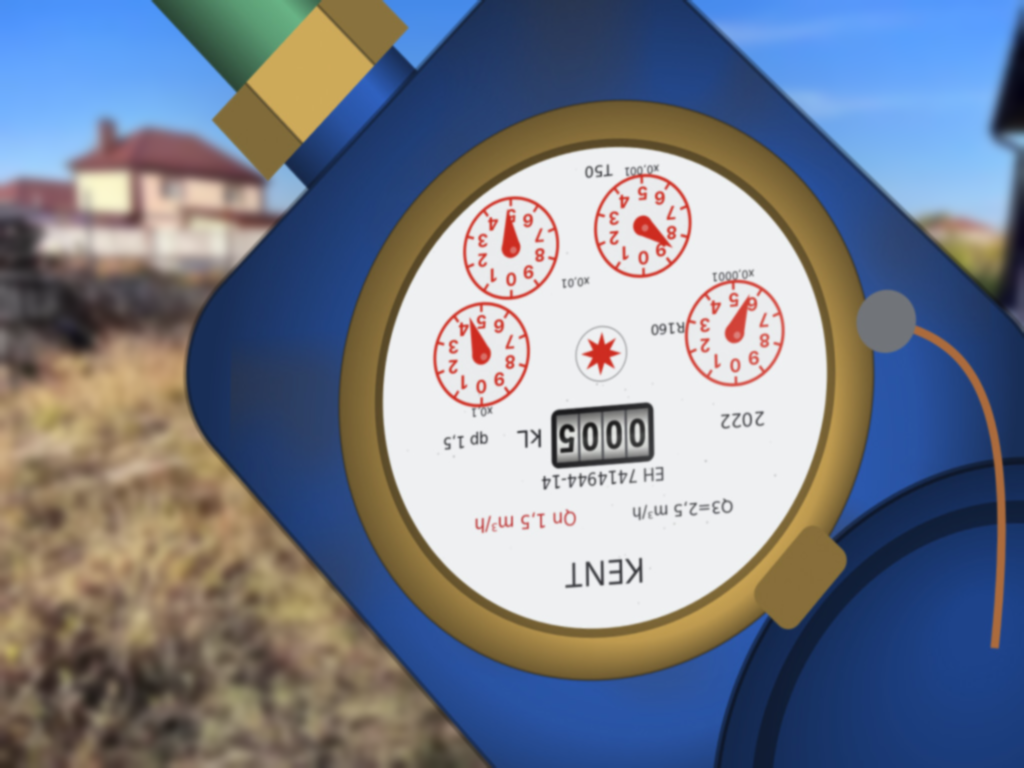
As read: 5.4485kL
